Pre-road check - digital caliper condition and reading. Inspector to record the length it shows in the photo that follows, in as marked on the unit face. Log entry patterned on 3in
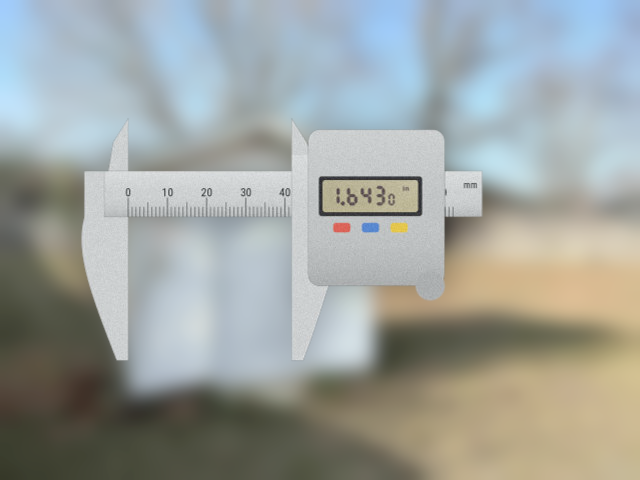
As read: 1.6430in
